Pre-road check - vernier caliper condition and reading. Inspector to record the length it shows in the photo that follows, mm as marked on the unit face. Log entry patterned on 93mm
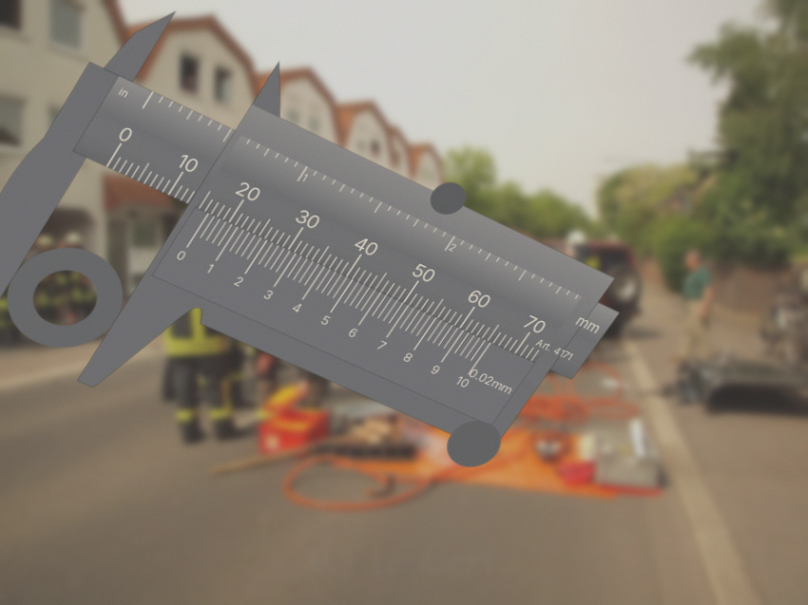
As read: 16.6mm
